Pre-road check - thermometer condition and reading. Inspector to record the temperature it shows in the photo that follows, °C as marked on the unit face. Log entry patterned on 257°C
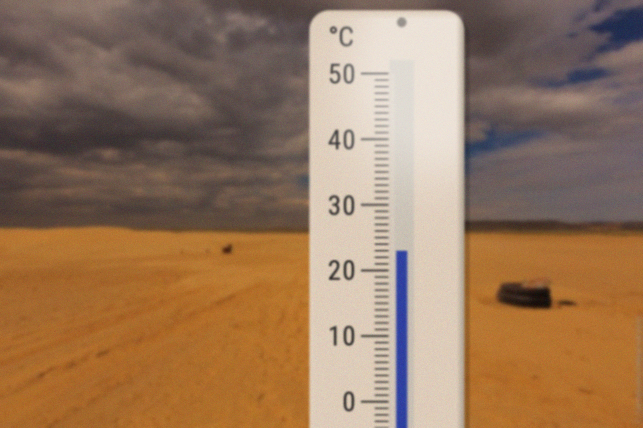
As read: 23°C
